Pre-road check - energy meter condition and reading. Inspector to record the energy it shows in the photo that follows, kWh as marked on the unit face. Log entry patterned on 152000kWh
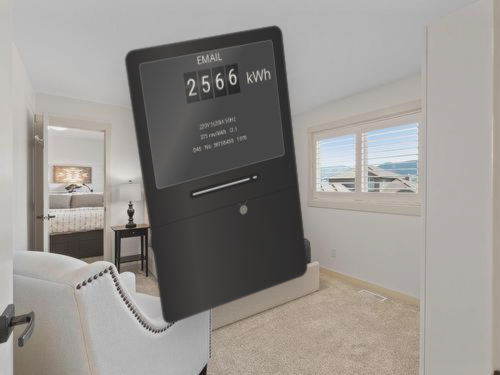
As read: 2566kWh
